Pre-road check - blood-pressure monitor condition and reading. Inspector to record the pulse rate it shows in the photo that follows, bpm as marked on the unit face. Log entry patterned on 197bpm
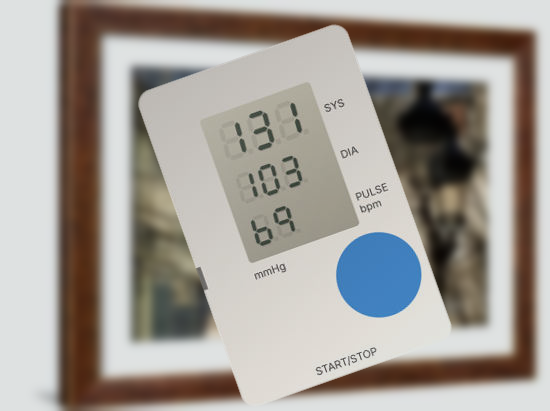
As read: 69bpm
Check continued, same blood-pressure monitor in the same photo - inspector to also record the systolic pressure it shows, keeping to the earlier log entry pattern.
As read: 131mmHg
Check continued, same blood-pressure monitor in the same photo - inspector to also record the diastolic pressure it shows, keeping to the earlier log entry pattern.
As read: 103mmHg
